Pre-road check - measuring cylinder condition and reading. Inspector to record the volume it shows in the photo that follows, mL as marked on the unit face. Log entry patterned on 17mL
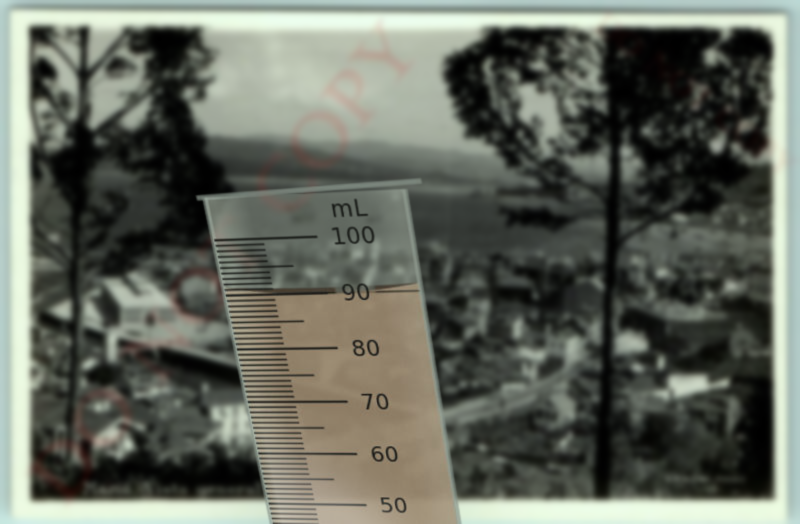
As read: 90mL
